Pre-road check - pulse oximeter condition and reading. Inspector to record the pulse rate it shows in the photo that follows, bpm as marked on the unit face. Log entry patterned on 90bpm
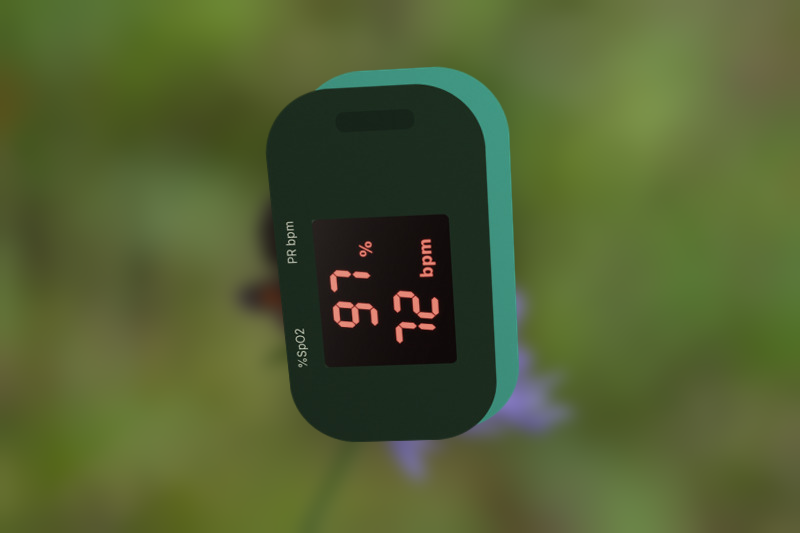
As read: 72bpm
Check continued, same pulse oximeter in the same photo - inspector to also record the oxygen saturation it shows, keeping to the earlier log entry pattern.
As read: 97%
